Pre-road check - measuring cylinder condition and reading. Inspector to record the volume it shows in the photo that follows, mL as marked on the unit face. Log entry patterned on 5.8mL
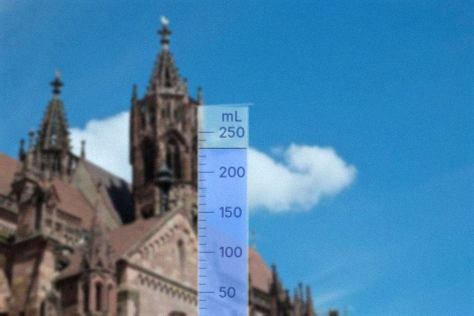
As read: 230mL
